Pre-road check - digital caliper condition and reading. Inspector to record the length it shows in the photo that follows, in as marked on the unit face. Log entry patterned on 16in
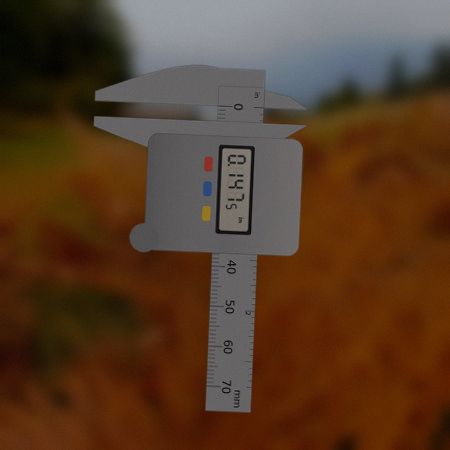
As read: 0.1475in
